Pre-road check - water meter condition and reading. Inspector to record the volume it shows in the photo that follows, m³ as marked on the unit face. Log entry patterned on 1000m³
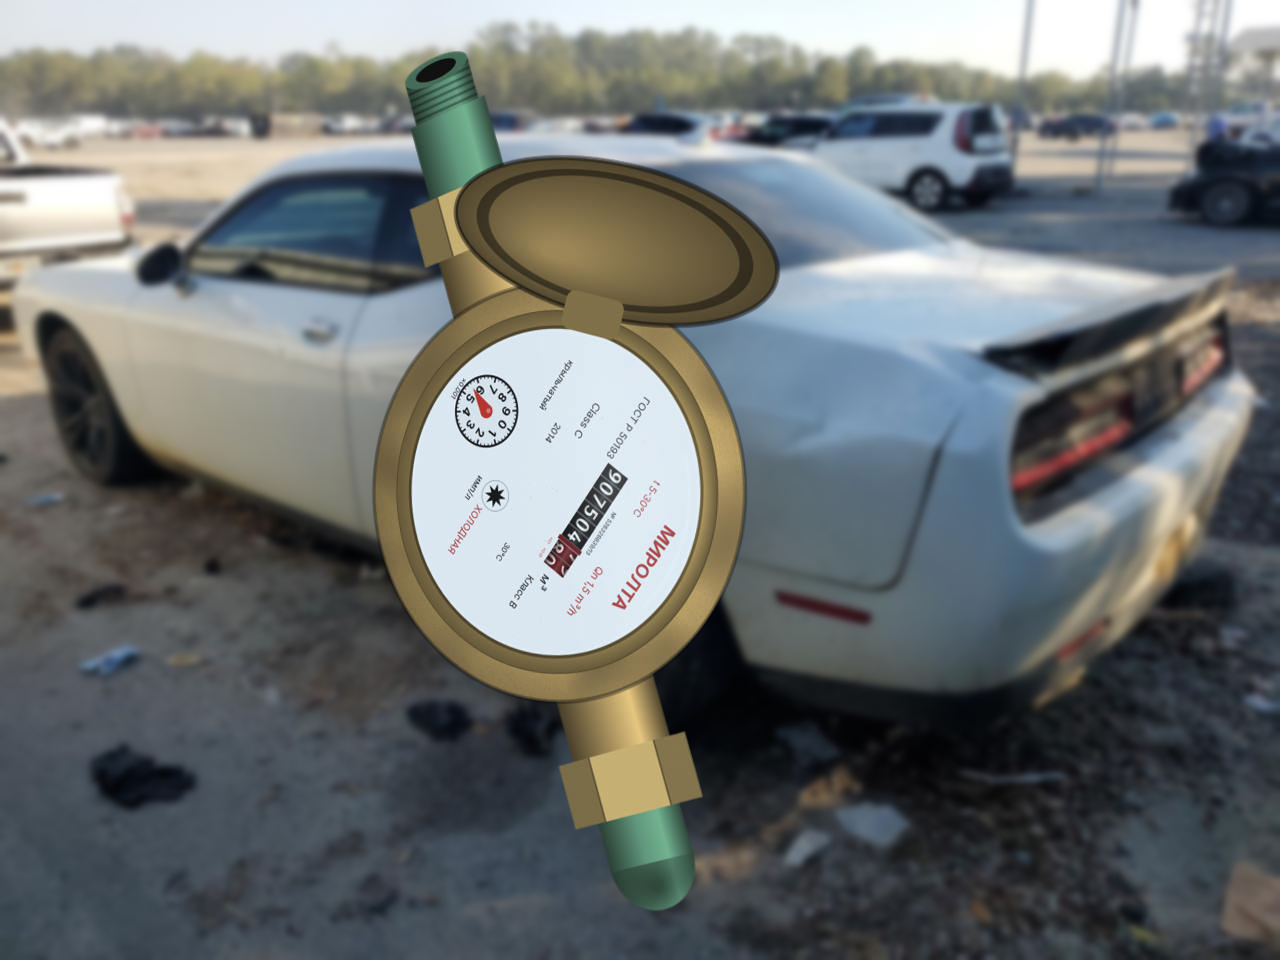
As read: 907504.795m³
